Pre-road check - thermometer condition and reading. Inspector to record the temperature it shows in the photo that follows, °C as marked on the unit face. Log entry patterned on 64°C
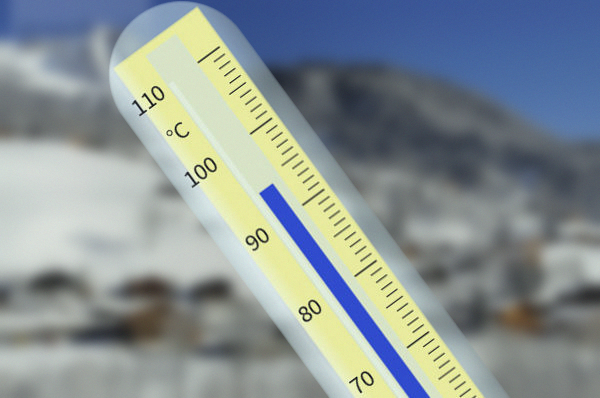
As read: 94°C
